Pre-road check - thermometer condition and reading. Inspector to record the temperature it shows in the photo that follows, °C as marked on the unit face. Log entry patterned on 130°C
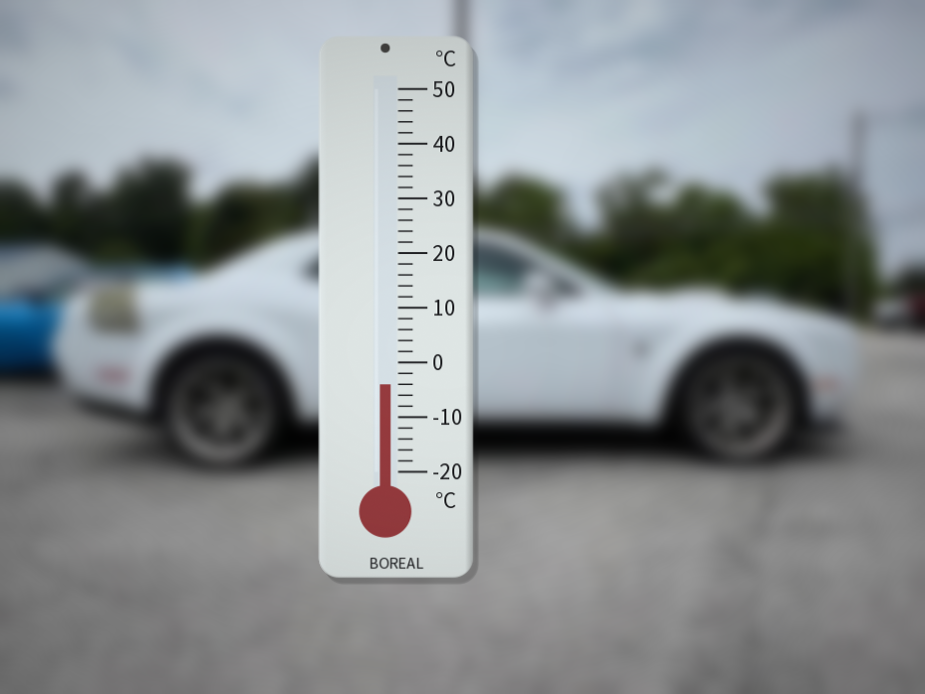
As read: -4°C
